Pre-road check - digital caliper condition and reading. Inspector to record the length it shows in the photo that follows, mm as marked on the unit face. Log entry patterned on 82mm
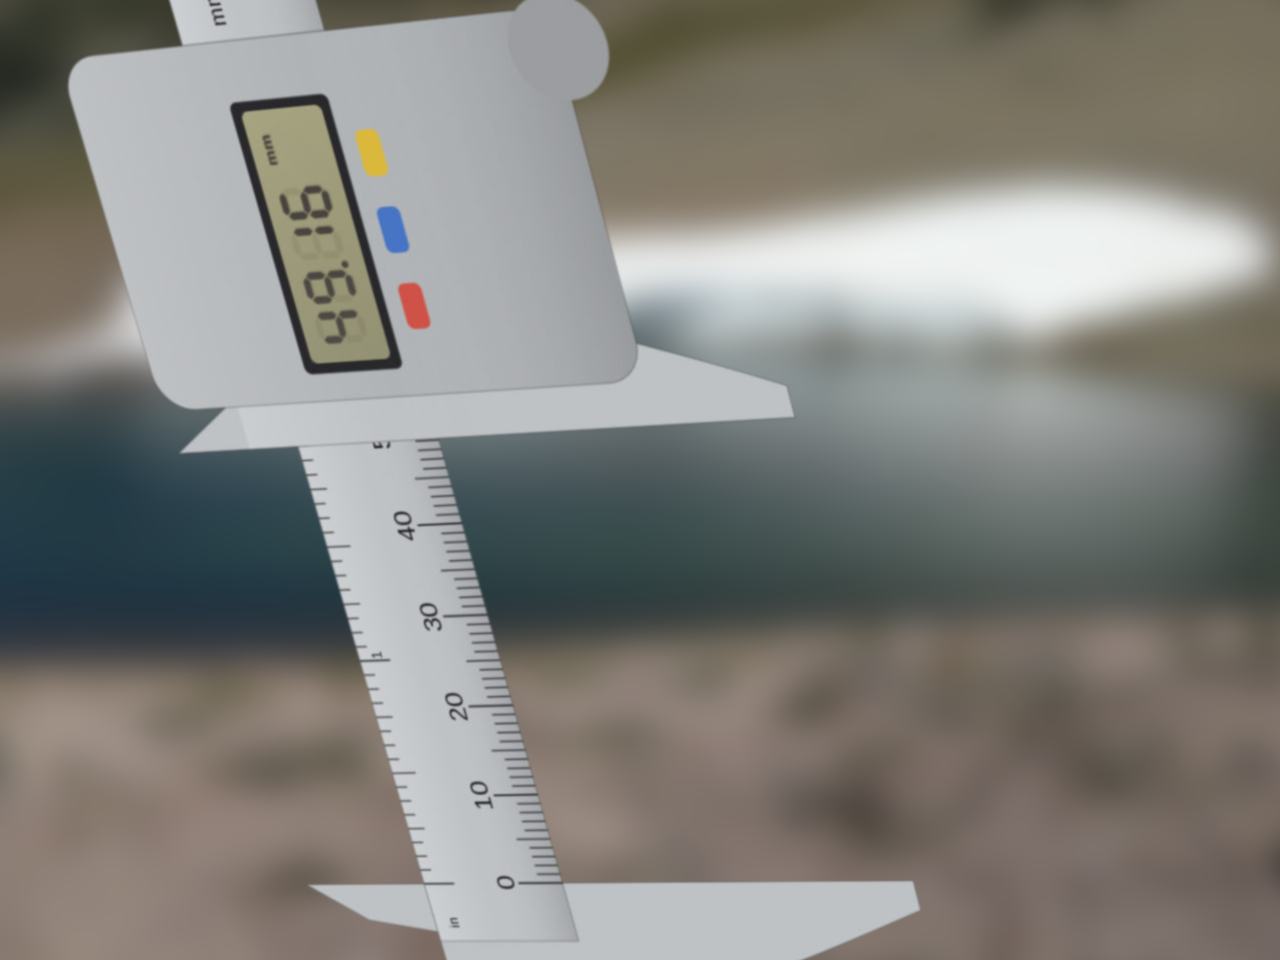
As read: 49.16mm
